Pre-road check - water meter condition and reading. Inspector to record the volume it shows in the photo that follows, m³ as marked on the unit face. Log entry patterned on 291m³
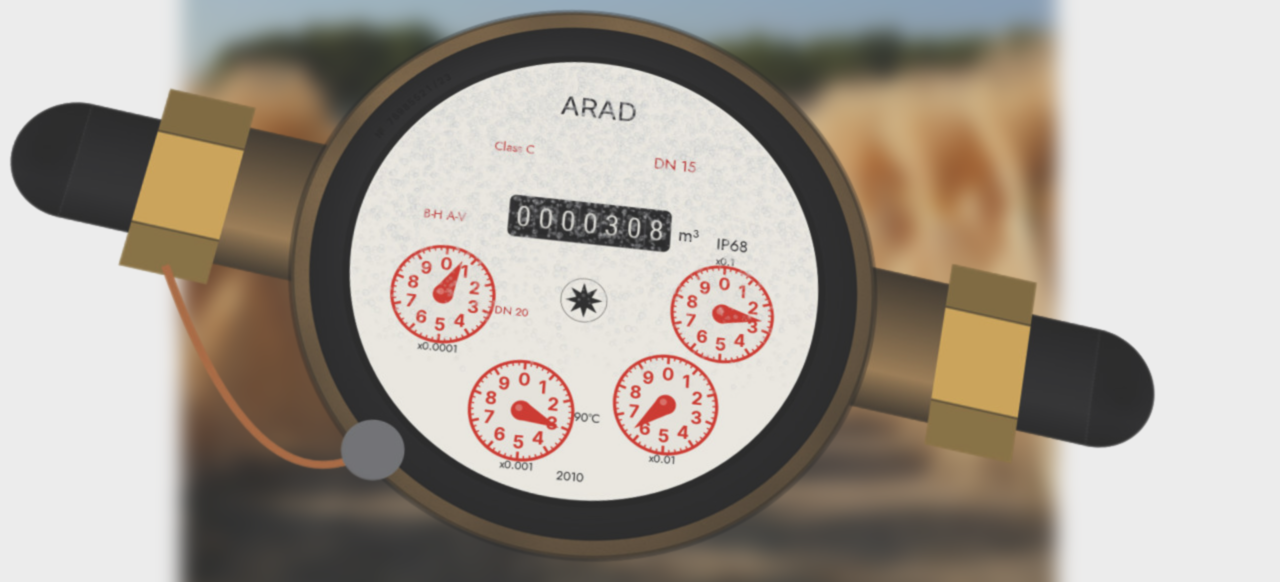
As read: 308.2630m³
